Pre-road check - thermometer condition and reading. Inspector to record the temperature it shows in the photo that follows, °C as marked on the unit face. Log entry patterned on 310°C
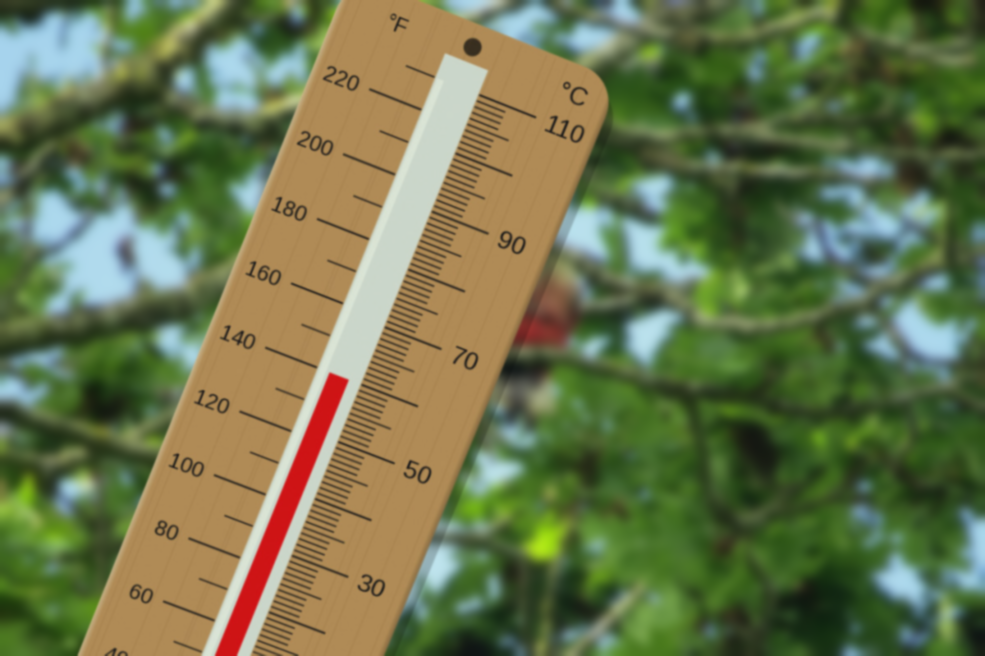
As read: 60°C
